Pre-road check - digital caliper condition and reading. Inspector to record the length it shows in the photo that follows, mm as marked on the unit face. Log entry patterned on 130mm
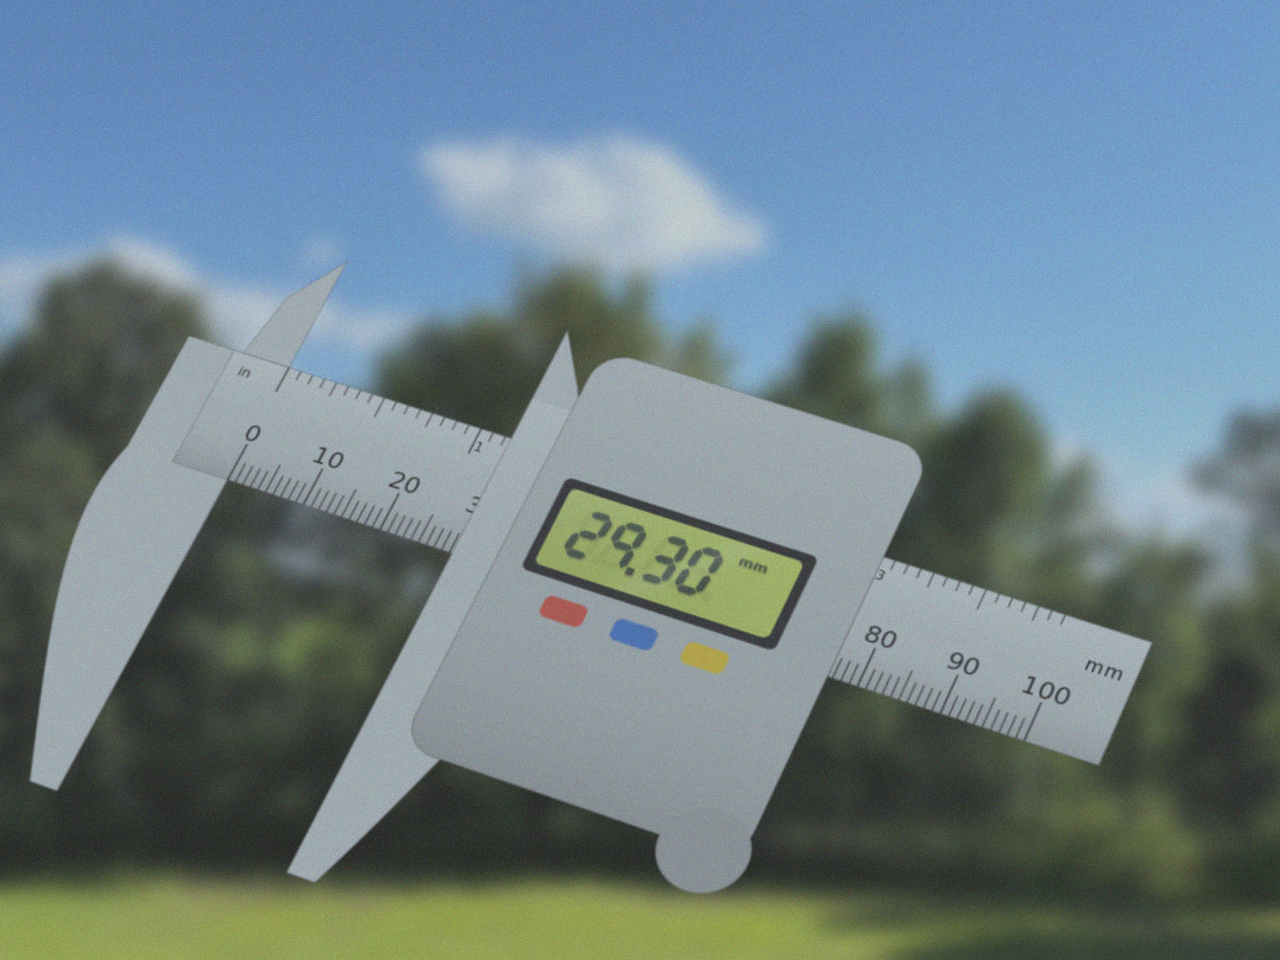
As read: 29.30mm
